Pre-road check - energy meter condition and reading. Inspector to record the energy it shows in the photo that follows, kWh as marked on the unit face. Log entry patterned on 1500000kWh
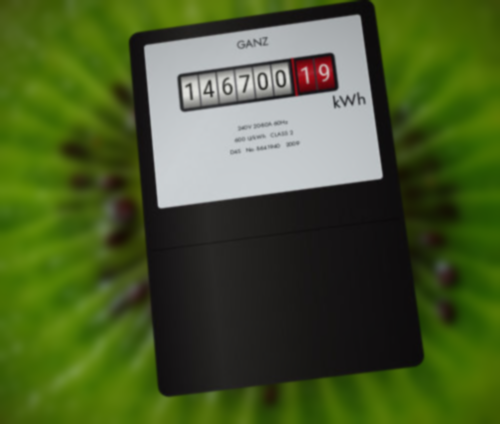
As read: 146700.19kWh
